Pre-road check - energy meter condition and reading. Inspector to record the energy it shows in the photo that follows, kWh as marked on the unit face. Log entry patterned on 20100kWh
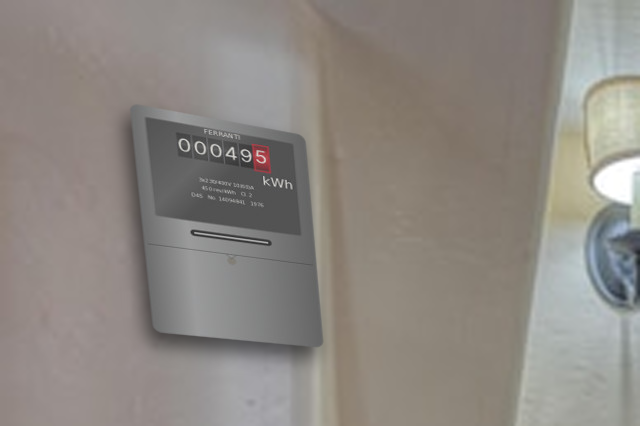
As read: 49.5kWh
